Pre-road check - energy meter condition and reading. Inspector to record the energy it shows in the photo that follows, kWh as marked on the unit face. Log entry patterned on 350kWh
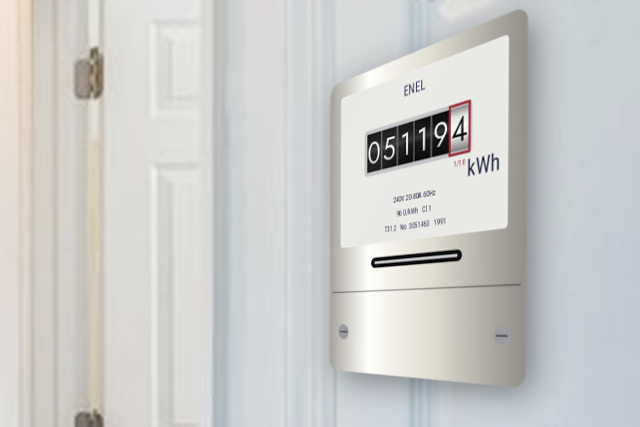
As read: 5119.4kWh
